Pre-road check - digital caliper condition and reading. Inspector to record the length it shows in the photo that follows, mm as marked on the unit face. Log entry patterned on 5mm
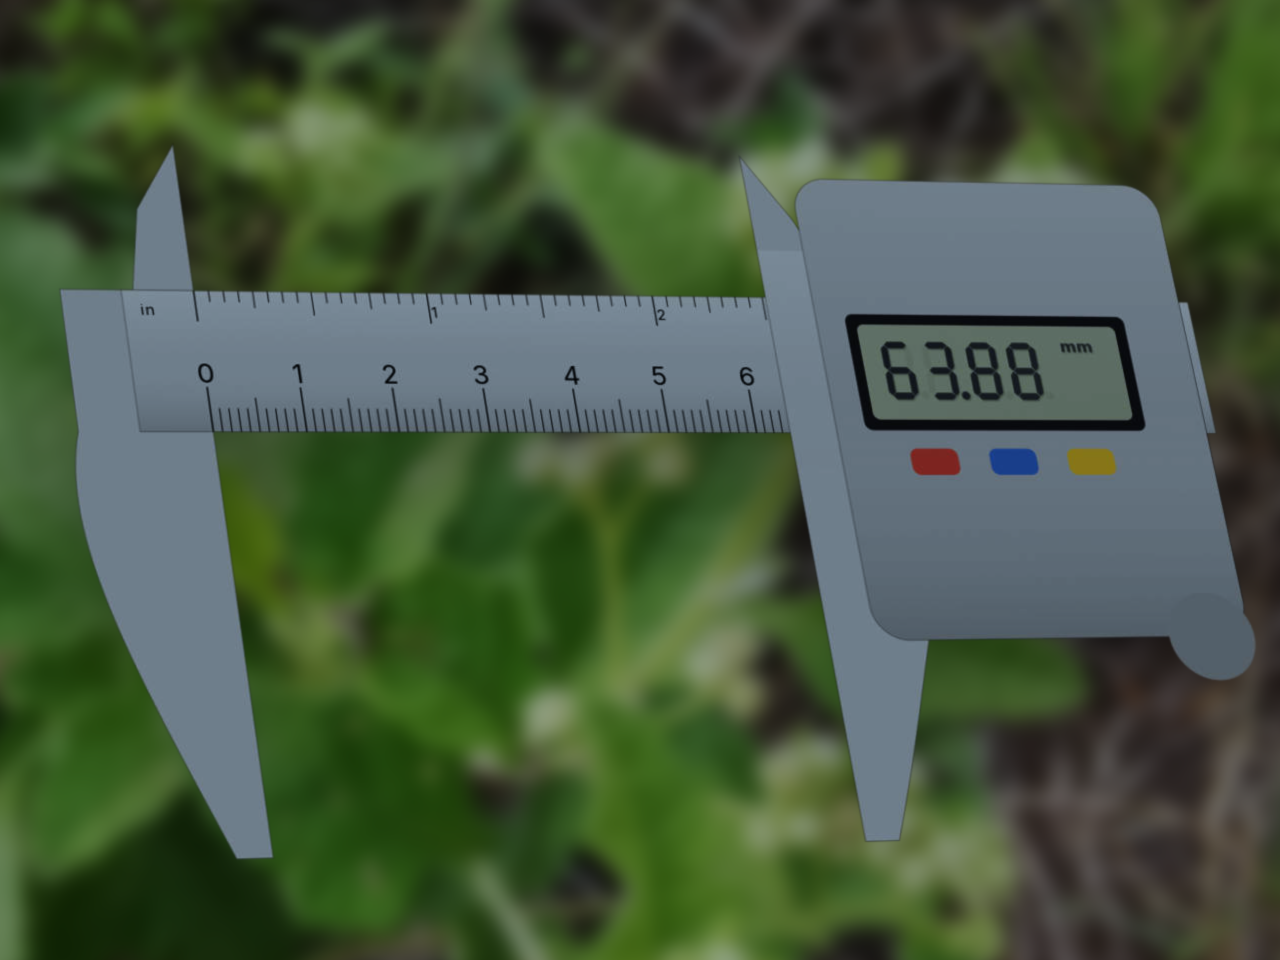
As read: 63.88mm
